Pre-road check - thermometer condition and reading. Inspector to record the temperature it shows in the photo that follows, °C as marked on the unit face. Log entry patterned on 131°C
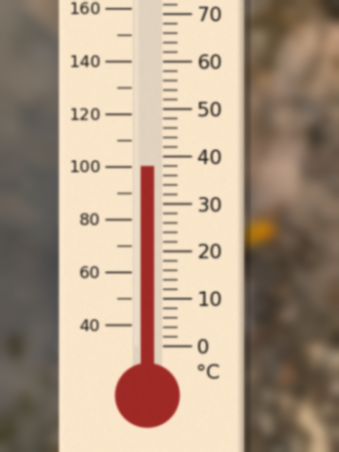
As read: 38°C
